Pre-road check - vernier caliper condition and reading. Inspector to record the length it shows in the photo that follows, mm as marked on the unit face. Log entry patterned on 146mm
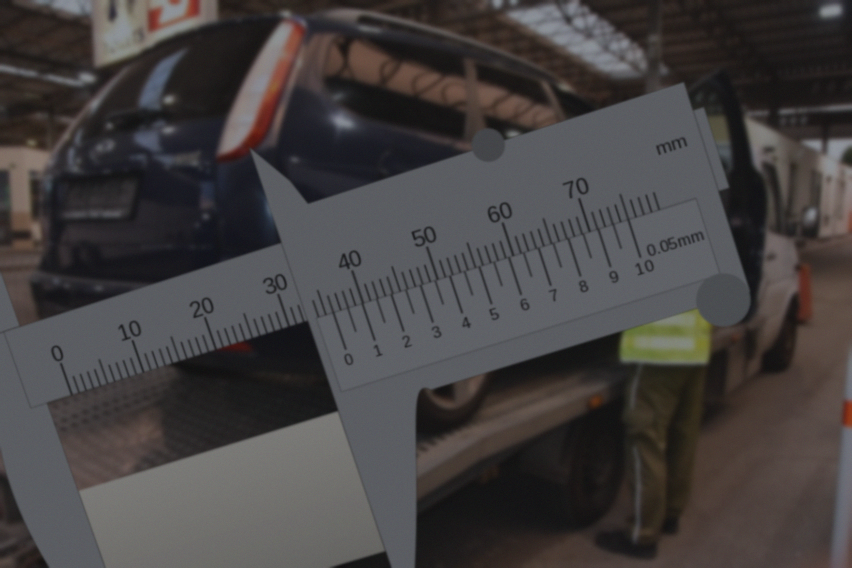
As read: 36.0mm
